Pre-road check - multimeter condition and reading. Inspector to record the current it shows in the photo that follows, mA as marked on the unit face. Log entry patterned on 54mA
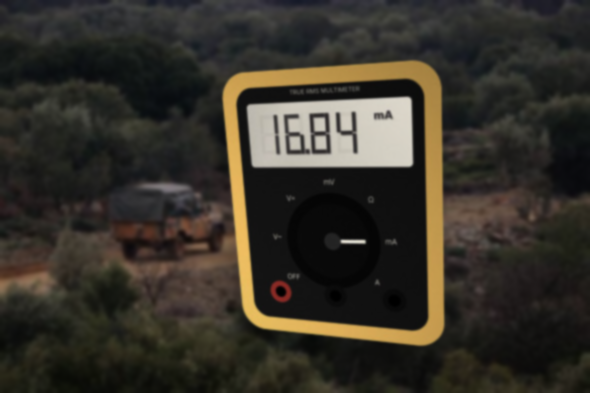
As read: 16.84mA
